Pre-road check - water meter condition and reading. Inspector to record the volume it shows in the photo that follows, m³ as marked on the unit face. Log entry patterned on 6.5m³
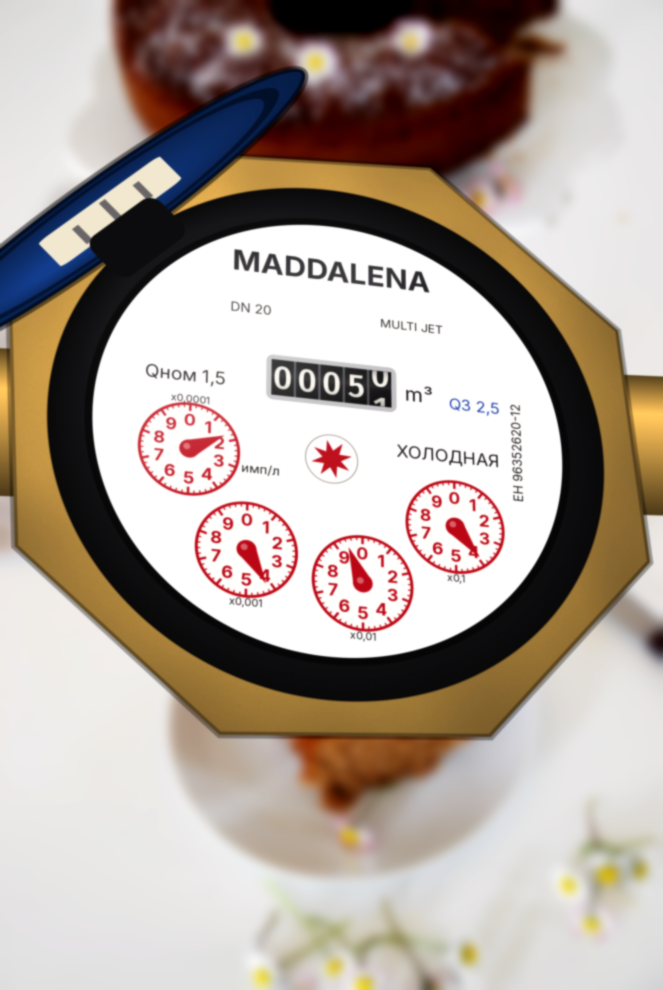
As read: 50.3941m³
